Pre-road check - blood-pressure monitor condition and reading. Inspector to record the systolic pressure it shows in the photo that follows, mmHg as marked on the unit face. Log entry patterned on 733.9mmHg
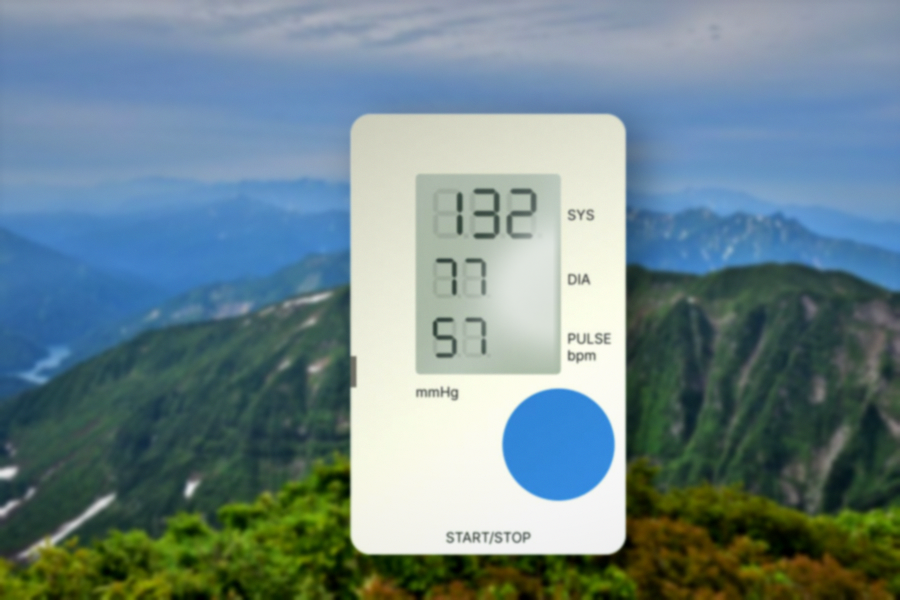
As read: 132mmHg
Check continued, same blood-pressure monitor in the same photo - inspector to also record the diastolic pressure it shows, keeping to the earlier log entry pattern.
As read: 77mmHg
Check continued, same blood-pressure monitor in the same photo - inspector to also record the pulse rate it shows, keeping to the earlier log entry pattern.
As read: 57bpm
